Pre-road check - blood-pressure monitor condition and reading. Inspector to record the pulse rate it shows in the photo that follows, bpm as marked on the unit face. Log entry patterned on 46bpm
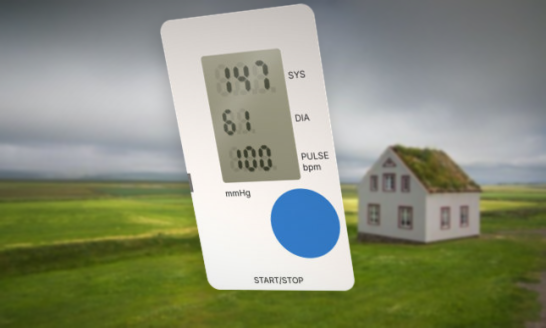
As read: 100bpm
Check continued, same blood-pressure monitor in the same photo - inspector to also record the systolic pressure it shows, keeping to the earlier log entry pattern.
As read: 147mmHg
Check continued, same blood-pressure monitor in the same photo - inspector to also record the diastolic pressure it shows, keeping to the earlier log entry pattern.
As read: 61mmHg
